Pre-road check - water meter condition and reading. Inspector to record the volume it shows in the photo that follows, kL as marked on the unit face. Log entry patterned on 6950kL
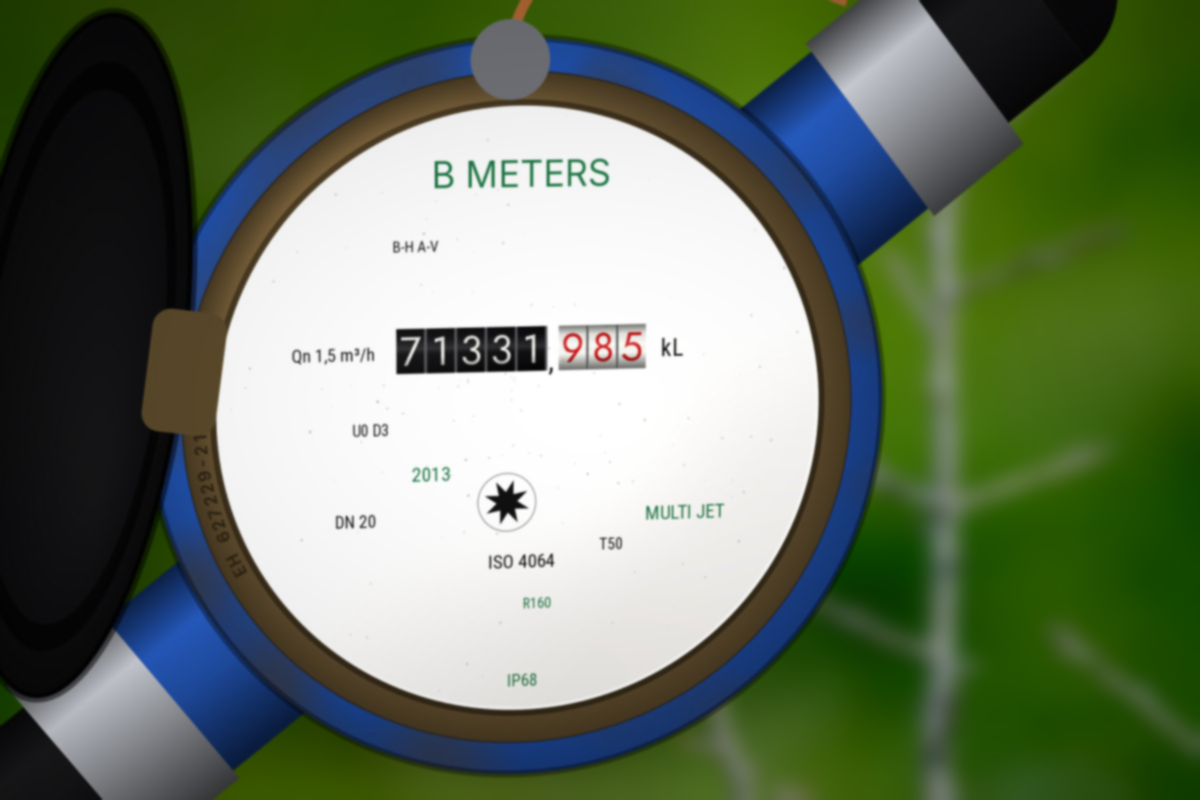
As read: 71331.985kL
